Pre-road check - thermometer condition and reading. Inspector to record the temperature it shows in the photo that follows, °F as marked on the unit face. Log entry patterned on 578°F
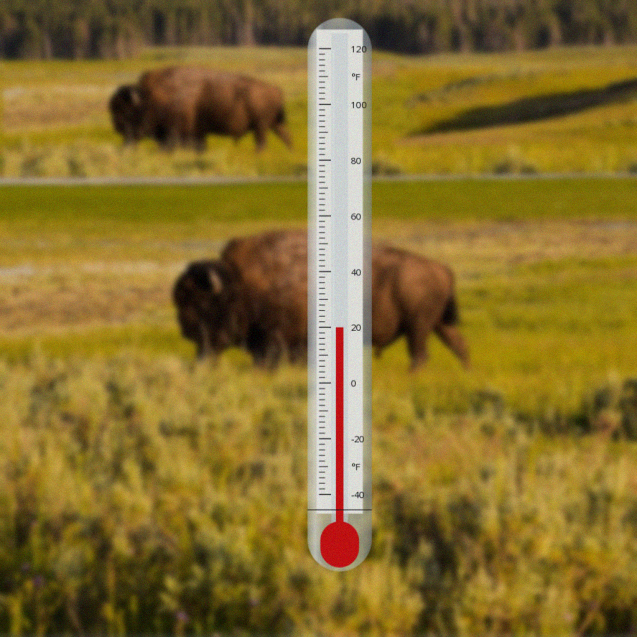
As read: 20°F
